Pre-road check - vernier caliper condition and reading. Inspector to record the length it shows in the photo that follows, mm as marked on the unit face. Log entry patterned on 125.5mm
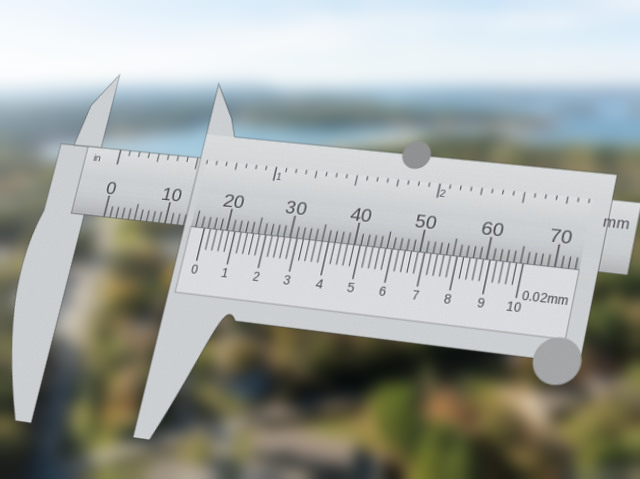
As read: 16.4mm
